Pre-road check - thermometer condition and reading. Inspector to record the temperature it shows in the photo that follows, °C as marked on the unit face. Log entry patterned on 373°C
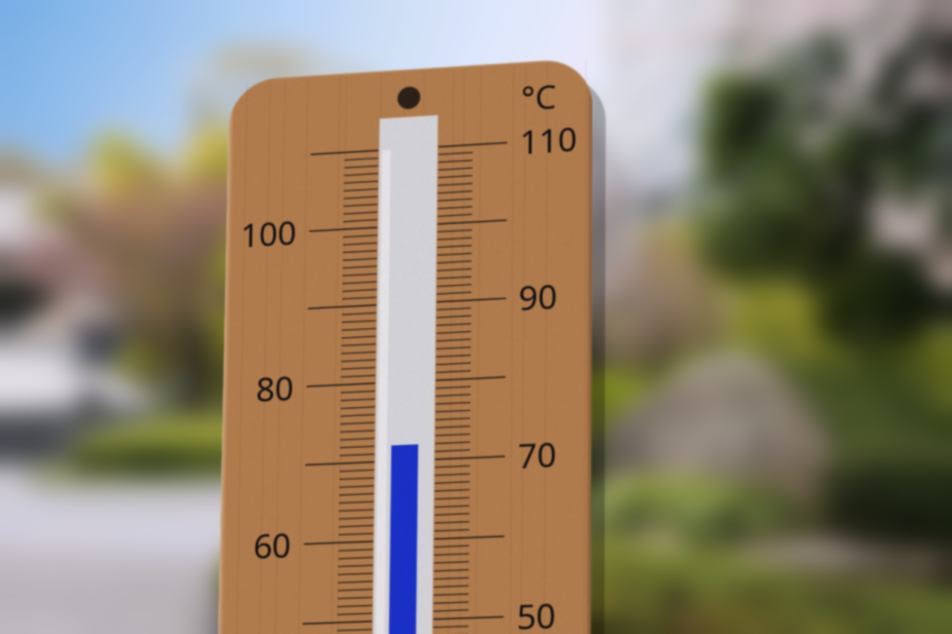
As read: 72°C
